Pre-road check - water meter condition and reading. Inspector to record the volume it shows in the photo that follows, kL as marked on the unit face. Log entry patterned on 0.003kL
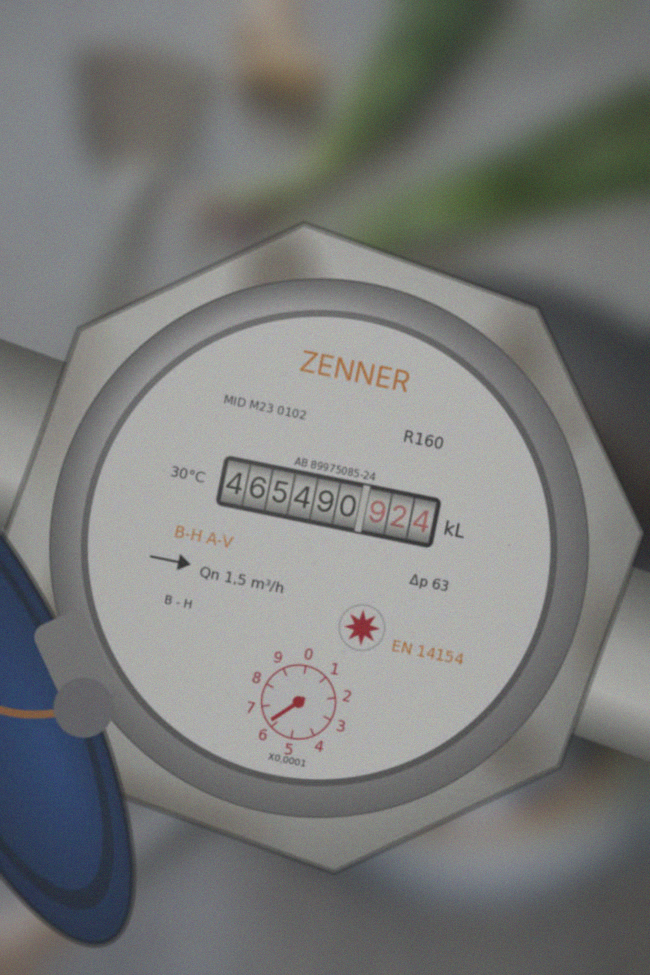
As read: 465490.9246kL
